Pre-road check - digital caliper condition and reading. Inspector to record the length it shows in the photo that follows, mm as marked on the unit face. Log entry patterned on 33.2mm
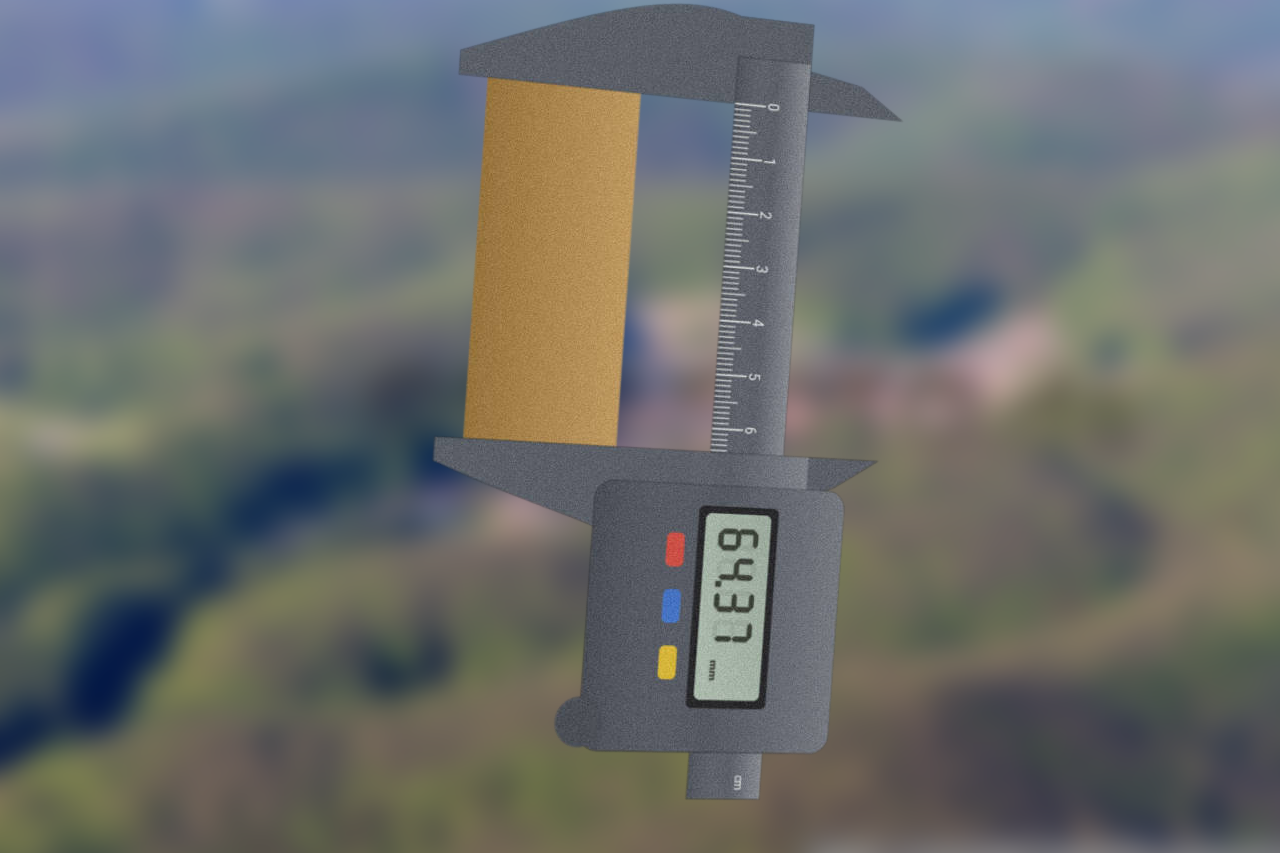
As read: 64.37mm
